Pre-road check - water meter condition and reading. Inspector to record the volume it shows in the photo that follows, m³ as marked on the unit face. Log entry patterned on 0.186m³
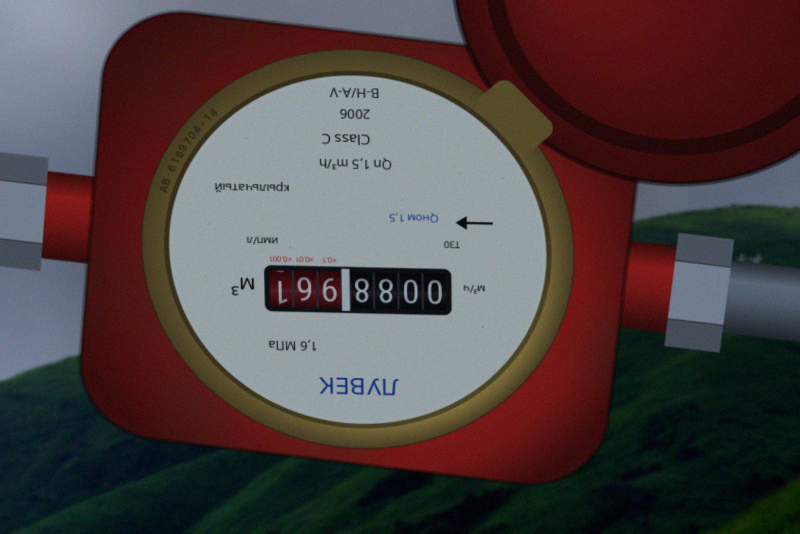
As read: 88.961m³
